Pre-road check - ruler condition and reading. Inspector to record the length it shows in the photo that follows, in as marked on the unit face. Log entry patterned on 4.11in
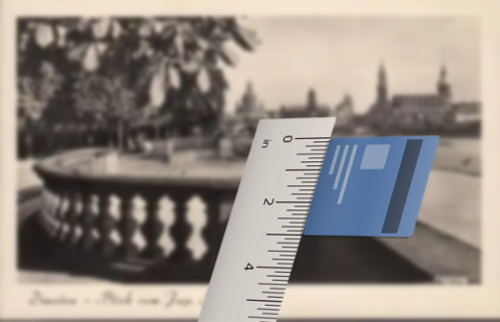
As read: 3in
